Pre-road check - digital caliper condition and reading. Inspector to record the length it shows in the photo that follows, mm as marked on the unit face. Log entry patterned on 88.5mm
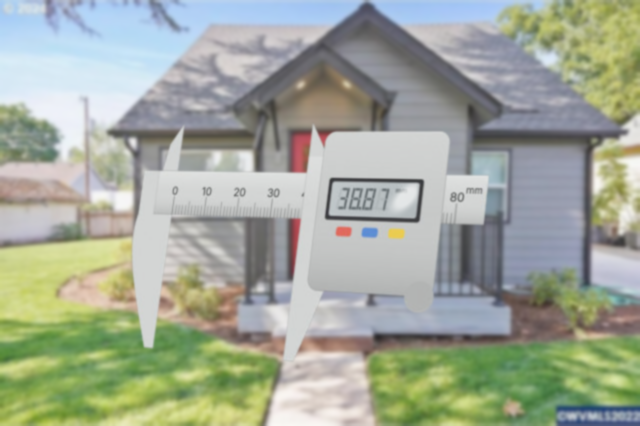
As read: 38.87mm
